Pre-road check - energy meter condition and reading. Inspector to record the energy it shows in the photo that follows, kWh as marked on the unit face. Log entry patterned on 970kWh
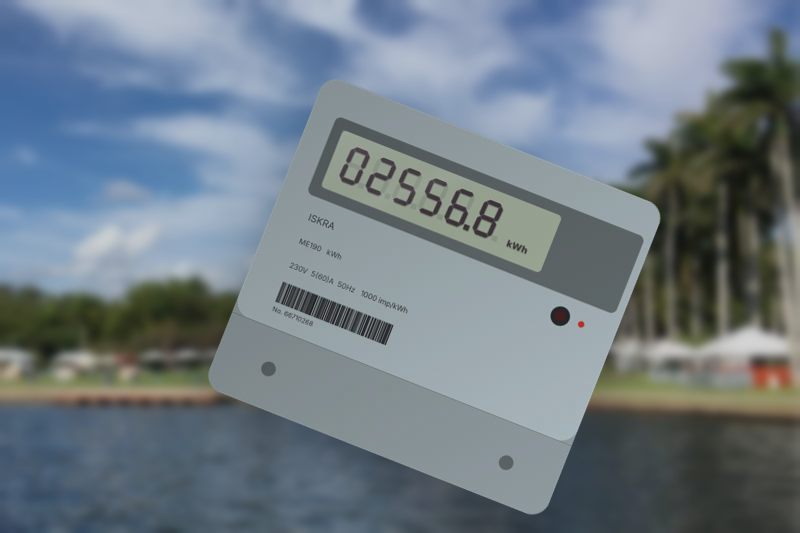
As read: 2556.8kWh
